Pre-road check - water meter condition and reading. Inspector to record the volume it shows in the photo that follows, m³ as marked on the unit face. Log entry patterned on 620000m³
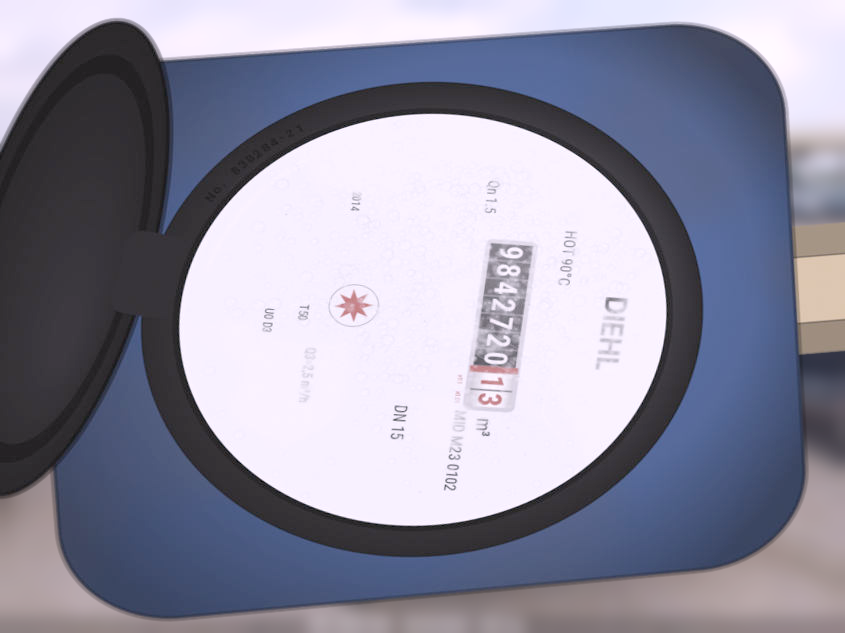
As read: 9842720.13m³
